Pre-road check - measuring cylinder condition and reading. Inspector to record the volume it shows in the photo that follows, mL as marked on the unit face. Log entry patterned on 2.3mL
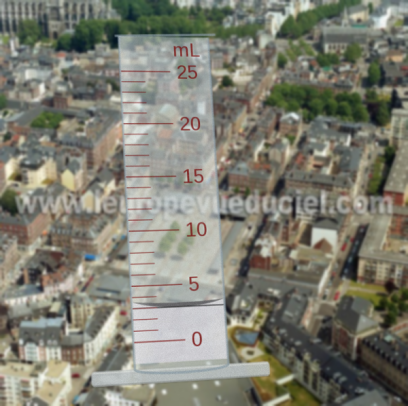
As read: 3mL
